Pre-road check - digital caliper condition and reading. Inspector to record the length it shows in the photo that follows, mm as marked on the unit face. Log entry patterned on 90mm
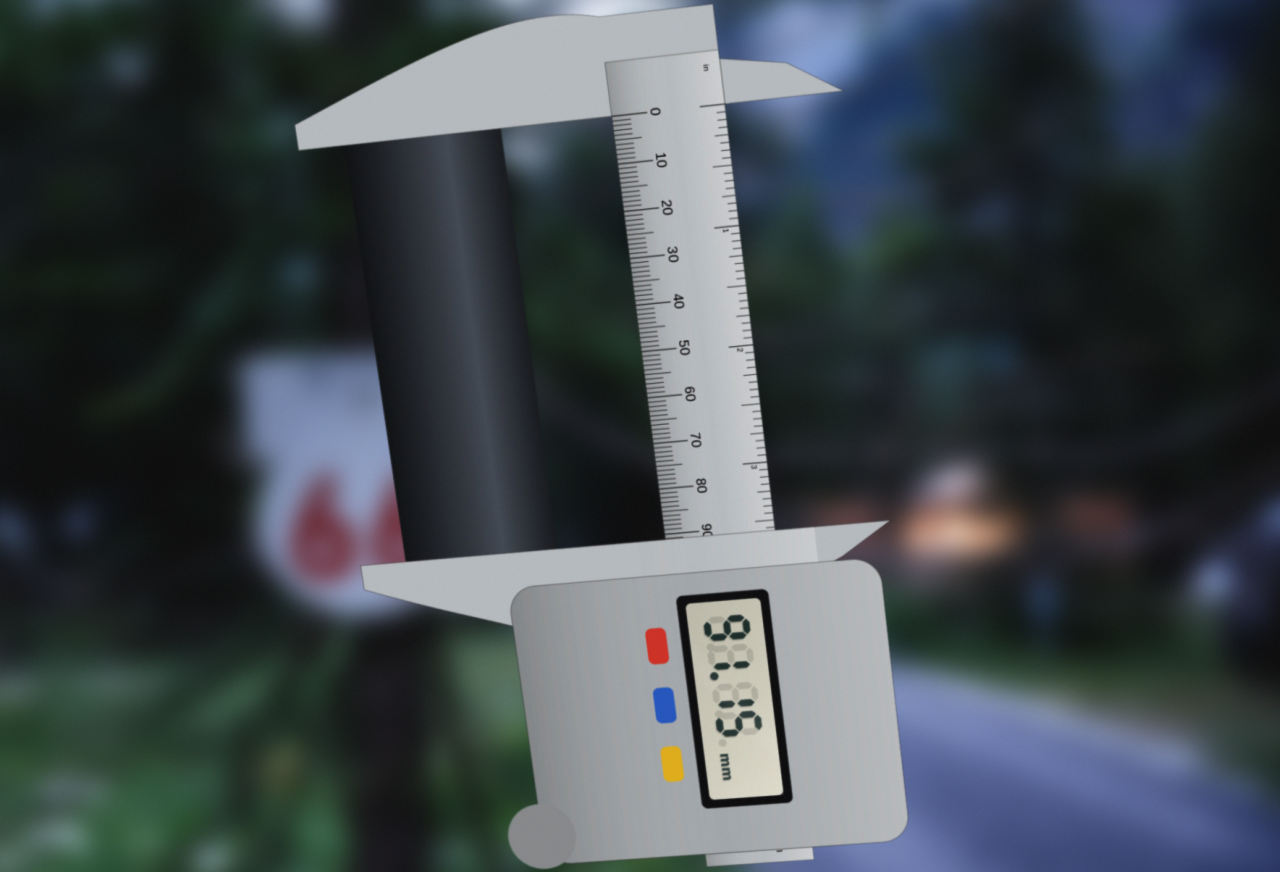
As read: 91.15mm
